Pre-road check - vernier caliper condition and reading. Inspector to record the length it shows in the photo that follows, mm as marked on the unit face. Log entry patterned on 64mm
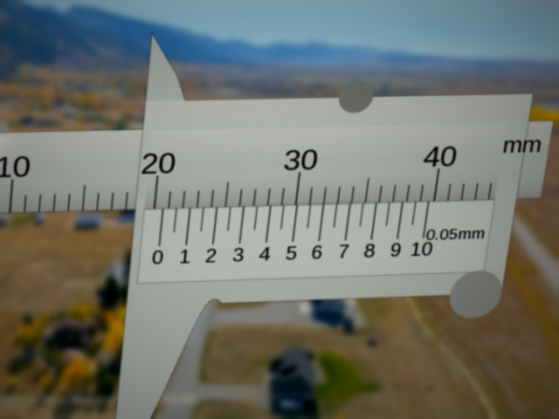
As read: 20.6mm
